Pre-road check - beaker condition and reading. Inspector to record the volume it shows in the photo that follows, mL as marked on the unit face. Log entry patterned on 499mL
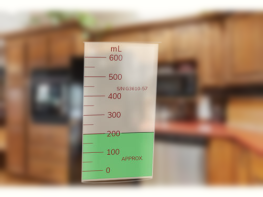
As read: 200mL
